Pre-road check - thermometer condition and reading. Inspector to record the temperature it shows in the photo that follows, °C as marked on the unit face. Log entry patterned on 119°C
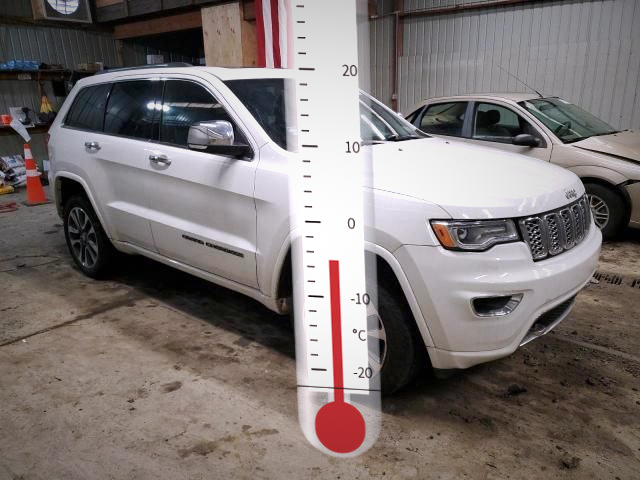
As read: -5°C
